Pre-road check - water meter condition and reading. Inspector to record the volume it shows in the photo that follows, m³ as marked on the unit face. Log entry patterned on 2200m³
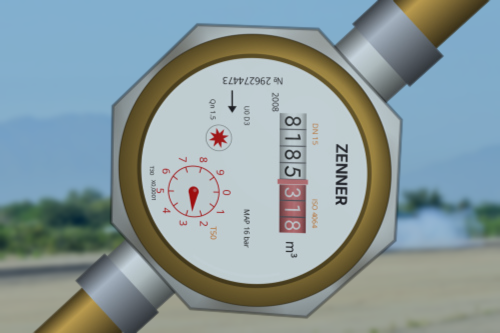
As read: 8185.3182m³
